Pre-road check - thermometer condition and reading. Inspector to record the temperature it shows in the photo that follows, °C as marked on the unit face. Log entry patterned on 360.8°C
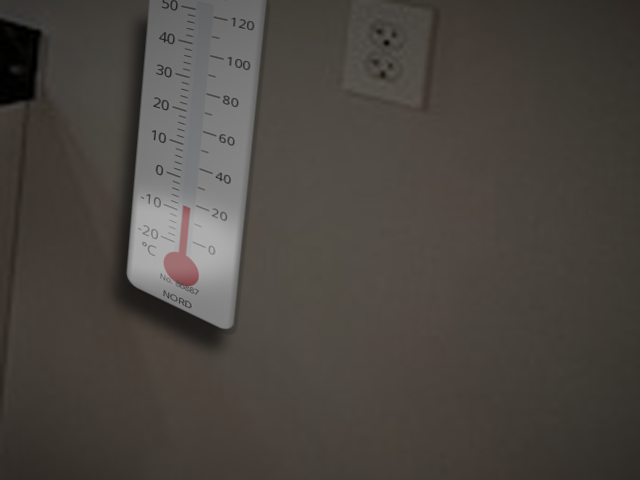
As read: -8°C
